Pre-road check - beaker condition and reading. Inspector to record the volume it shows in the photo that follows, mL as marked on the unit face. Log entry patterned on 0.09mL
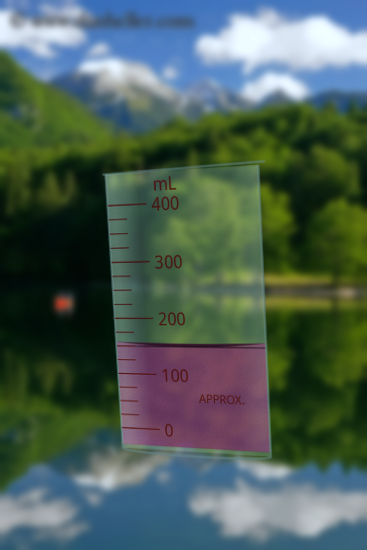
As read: 150mL
